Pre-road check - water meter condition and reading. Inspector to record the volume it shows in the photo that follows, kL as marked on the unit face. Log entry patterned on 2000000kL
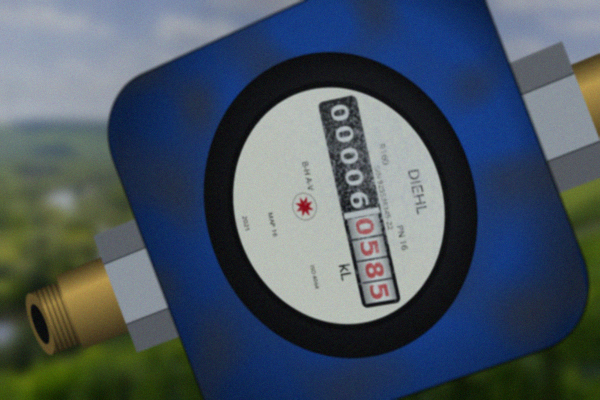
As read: 6.0585kL
